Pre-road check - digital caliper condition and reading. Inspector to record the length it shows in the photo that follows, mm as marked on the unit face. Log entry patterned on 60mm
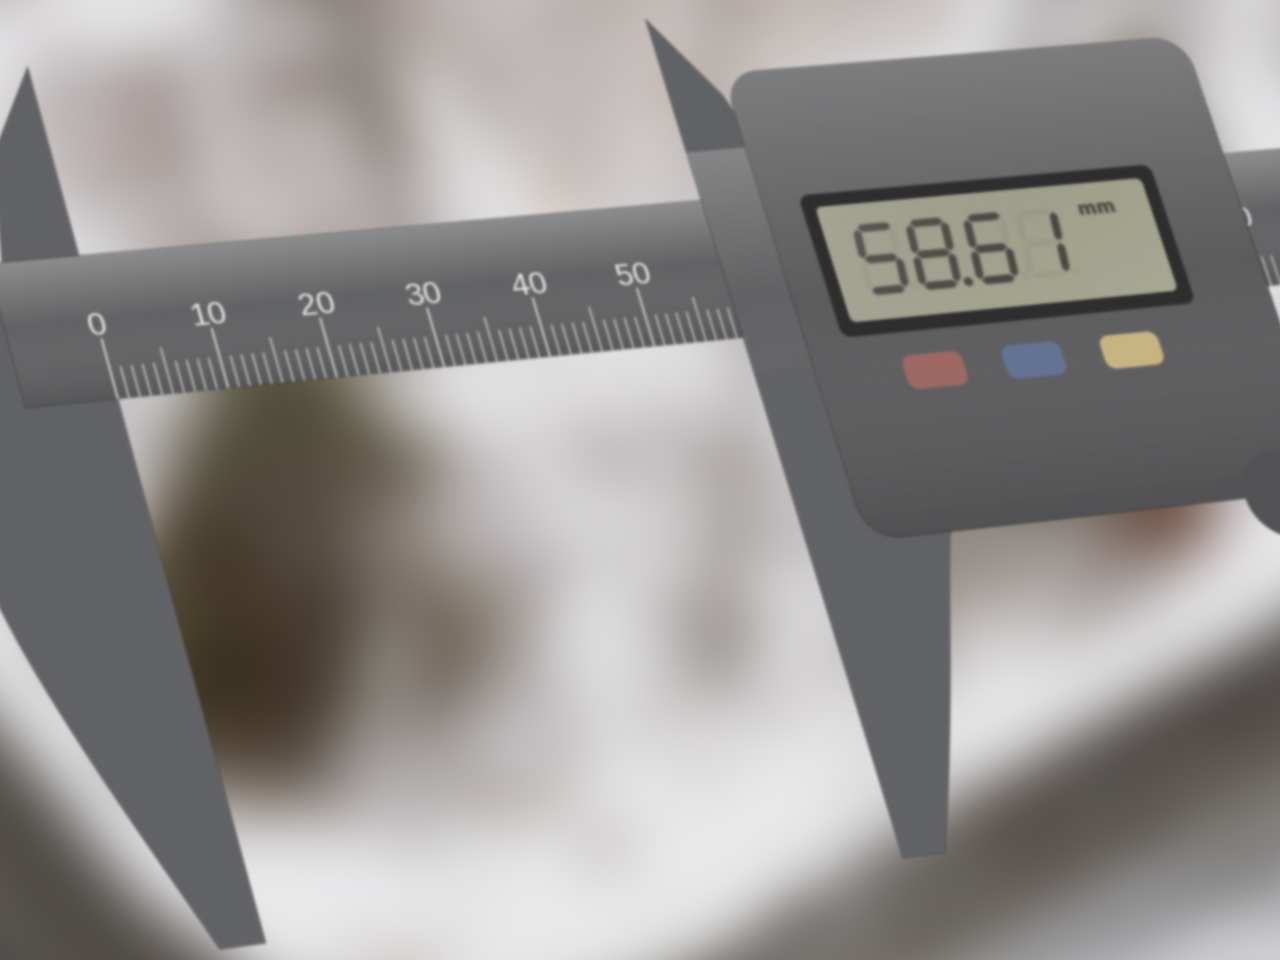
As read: 58.61mm
